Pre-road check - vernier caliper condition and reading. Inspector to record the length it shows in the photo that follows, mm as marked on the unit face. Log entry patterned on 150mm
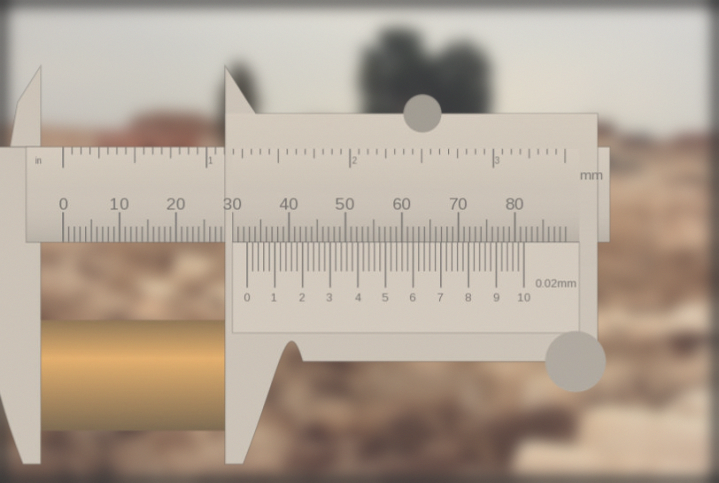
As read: 32.6mm
